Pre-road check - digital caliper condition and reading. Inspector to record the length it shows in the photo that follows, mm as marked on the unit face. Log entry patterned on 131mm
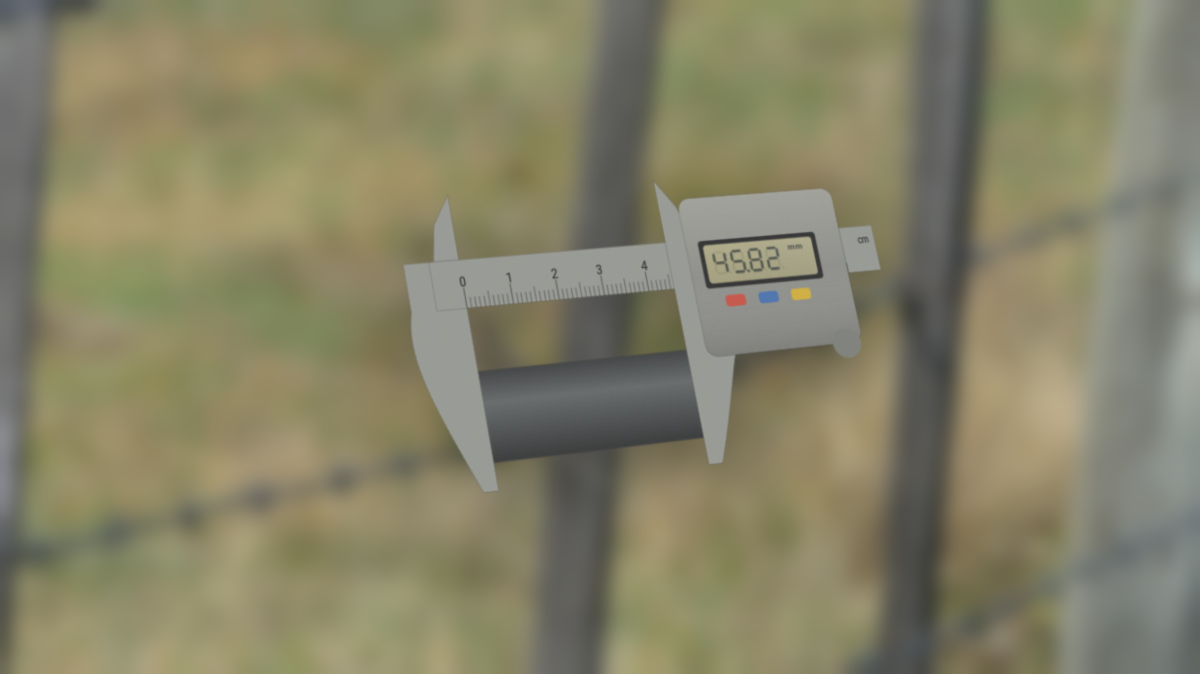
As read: 45.82mm
